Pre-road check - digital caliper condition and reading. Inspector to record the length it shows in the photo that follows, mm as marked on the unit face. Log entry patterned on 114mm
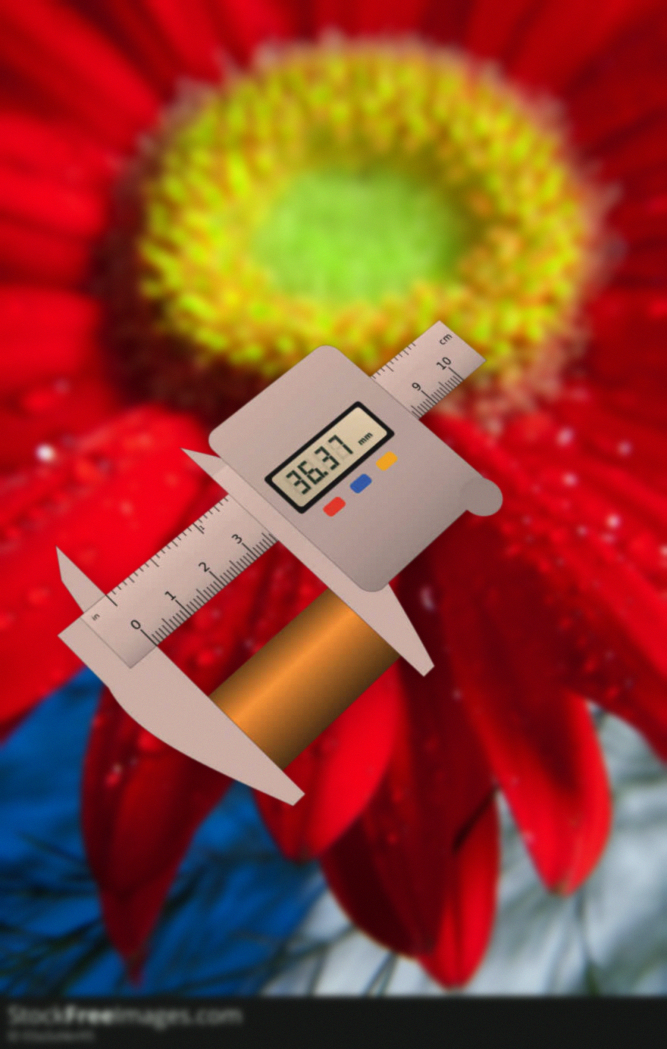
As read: 36.37mm
